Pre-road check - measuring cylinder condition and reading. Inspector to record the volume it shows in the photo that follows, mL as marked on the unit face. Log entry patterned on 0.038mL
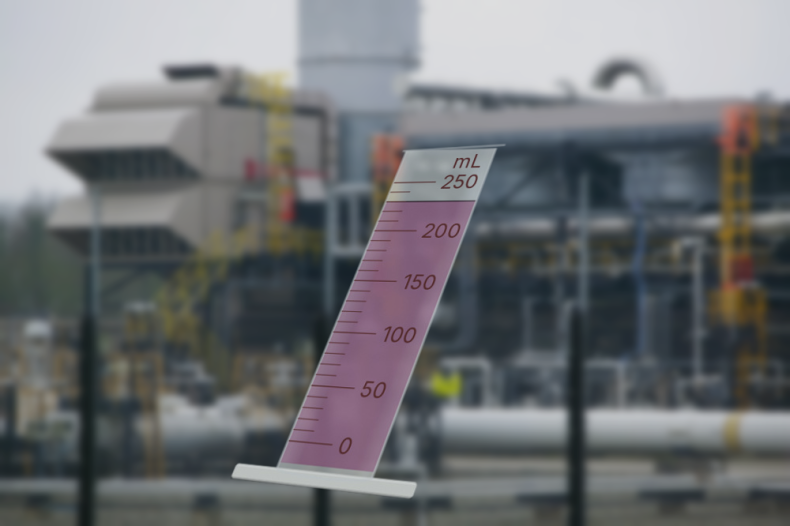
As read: 230mL
